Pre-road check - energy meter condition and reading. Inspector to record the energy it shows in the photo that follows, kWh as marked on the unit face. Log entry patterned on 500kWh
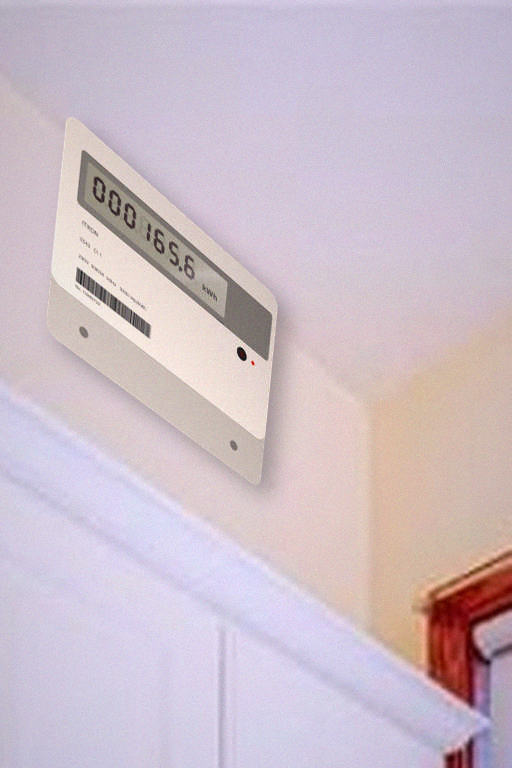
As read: 165.6kWh
